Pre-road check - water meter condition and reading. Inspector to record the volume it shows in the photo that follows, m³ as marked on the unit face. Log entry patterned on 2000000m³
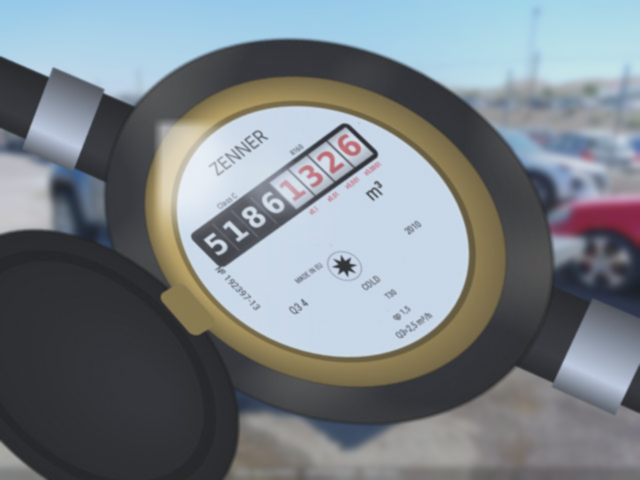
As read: 5186.1326m³
